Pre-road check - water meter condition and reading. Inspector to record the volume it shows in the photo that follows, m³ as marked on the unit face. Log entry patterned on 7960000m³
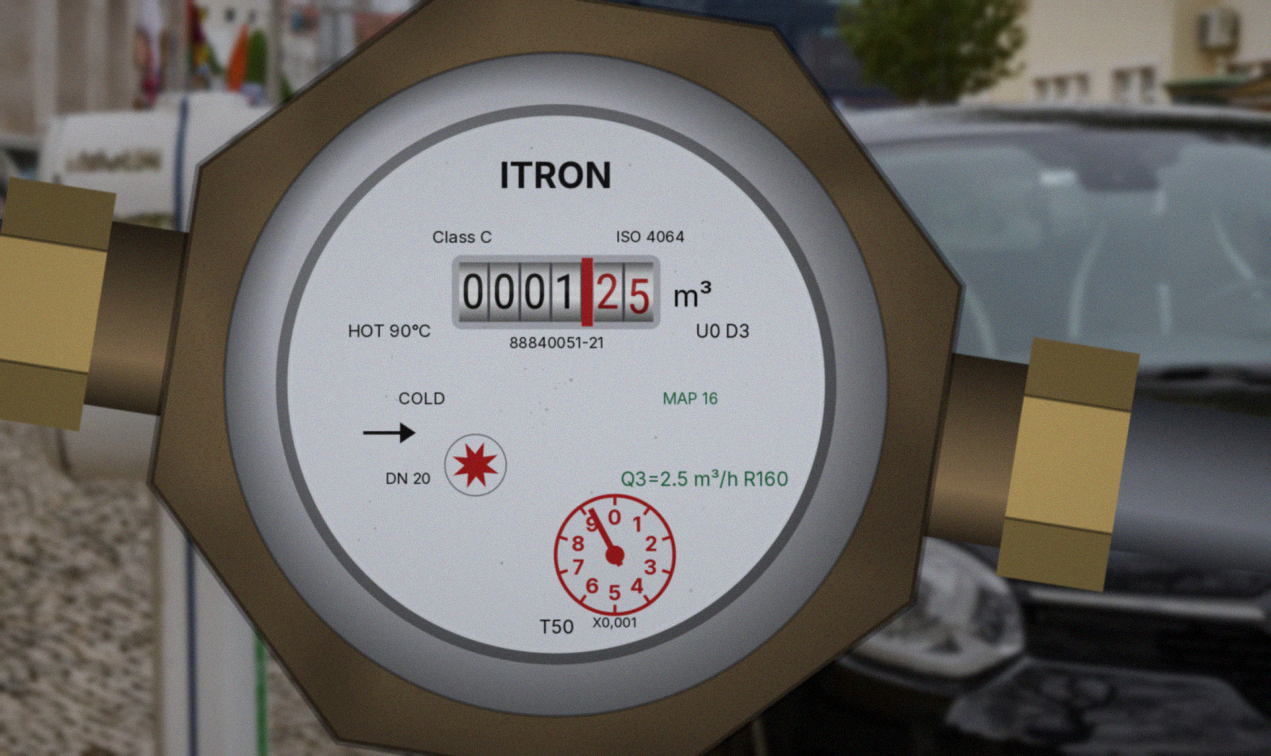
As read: 1.249m³
